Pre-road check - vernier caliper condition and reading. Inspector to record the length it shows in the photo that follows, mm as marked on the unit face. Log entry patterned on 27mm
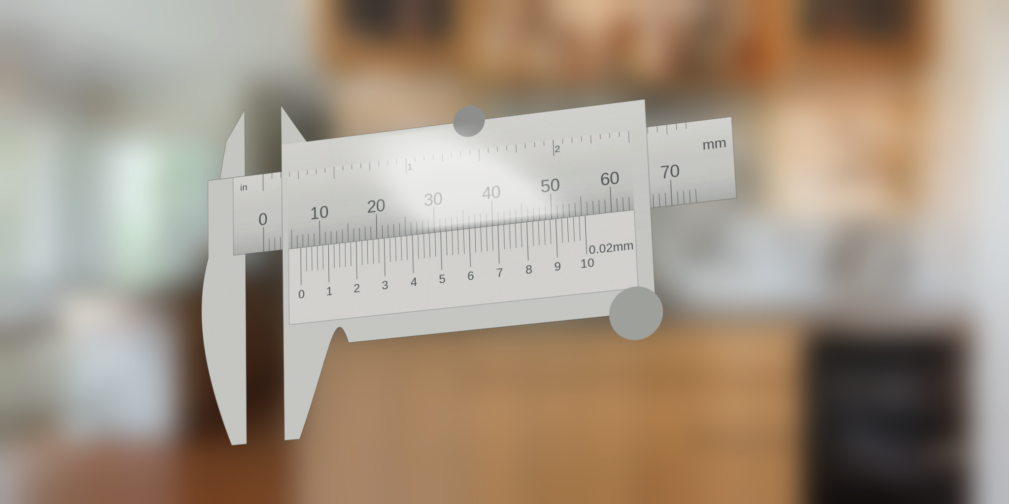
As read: 6.6mm
